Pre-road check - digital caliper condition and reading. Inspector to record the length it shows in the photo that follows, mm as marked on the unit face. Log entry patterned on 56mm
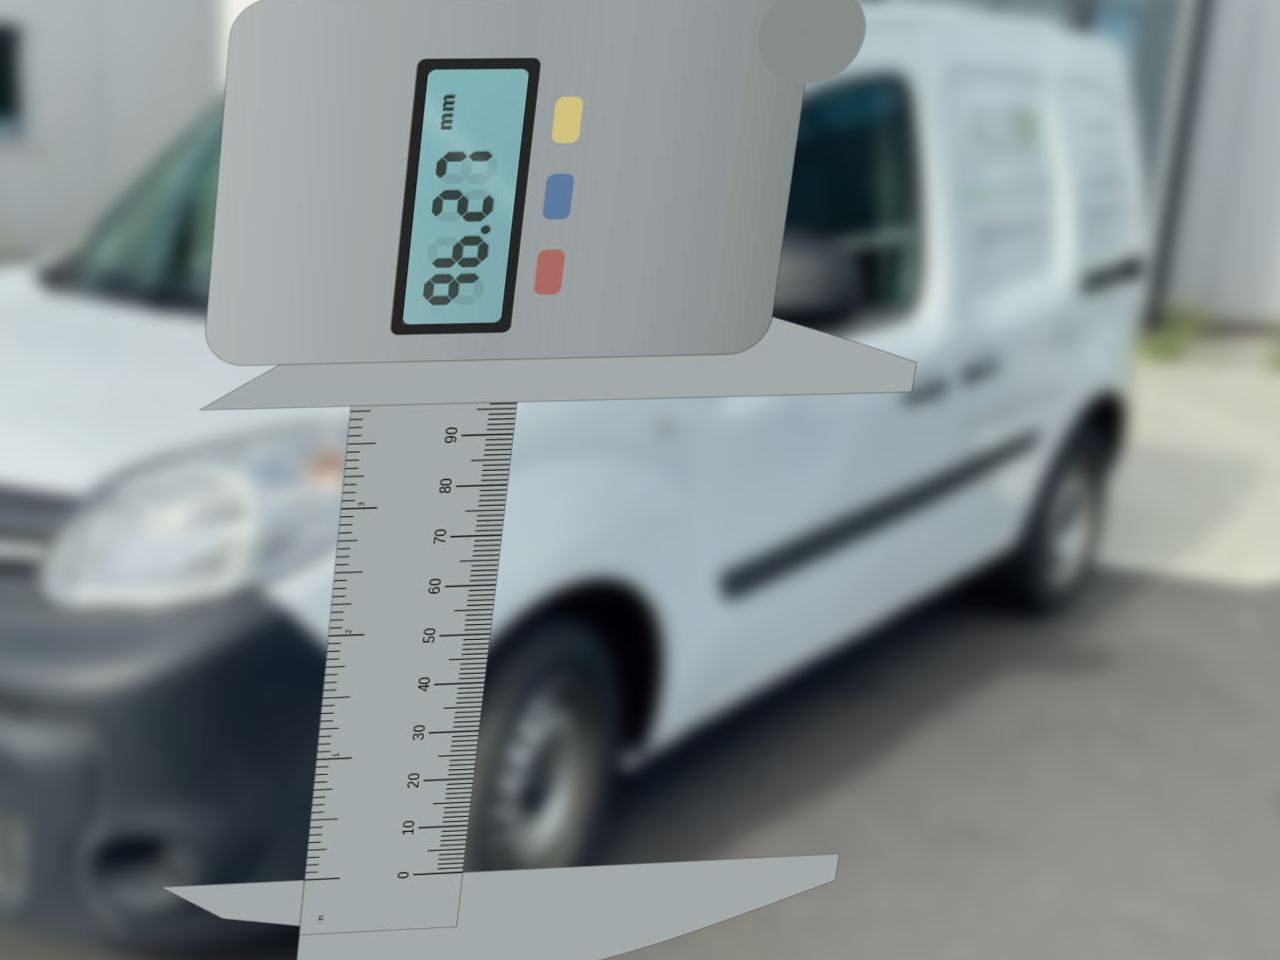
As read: 96.27mm
